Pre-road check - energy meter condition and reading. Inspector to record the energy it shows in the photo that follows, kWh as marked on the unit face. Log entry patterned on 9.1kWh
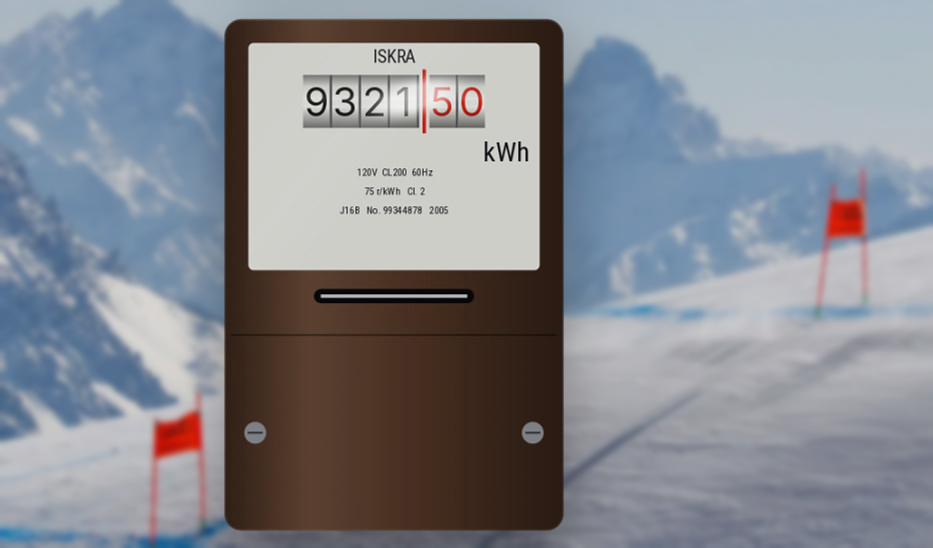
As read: 9321.50kWh
